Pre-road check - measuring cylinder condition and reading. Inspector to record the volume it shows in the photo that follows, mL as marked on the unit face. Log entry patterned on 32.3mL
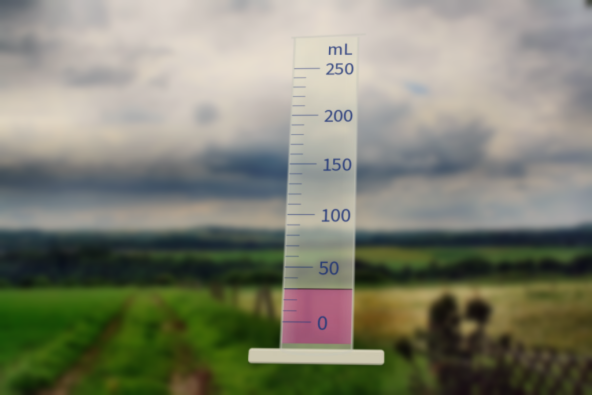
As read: 30mL
